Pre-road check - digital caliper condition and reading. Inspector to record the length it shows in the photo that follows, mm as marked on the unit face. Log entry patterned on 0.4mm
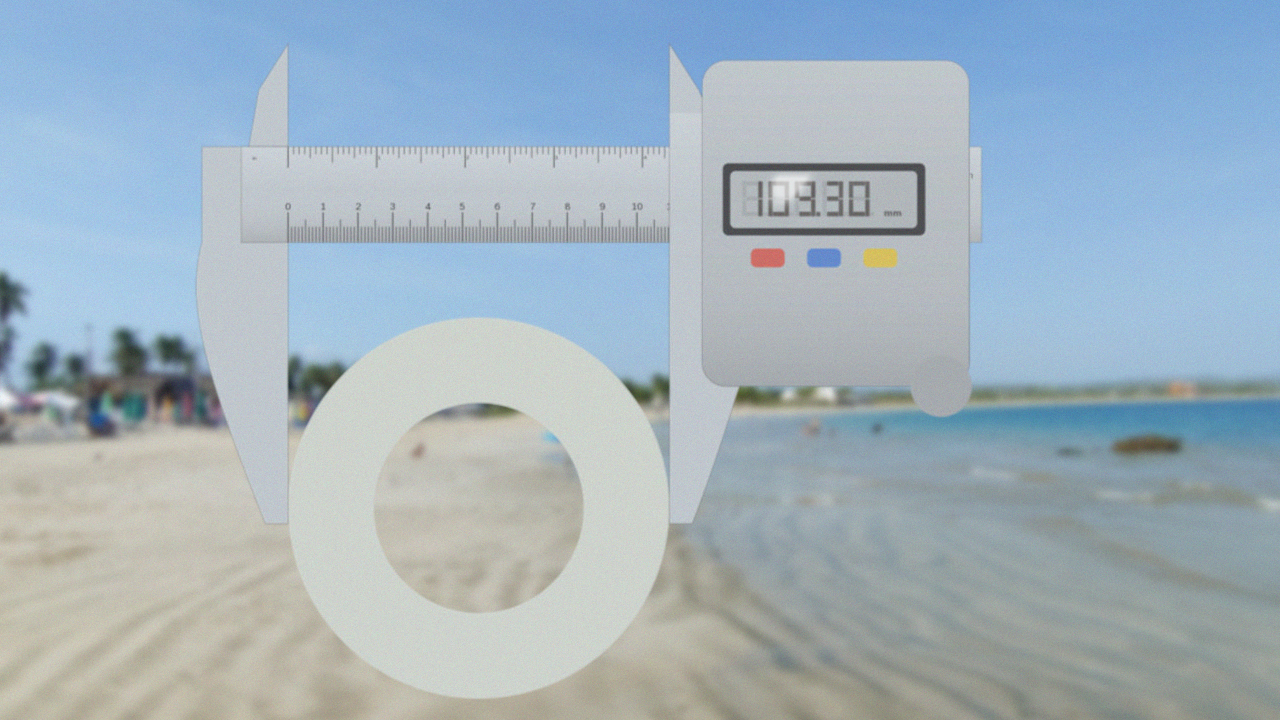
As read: 109.30mm
